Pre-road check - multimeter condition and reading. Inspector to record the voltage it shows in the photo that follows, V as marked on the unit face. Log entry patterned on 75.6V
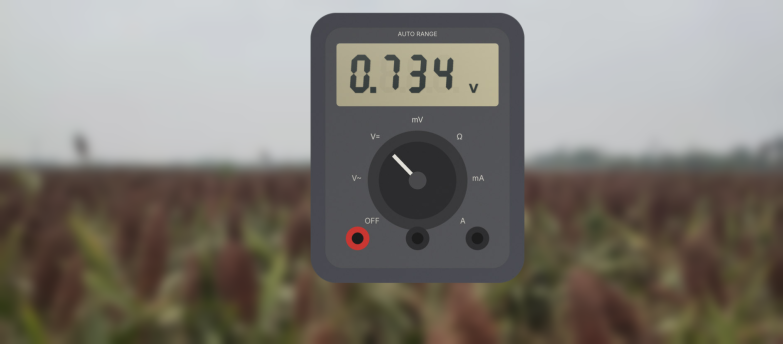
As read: 0.734V
